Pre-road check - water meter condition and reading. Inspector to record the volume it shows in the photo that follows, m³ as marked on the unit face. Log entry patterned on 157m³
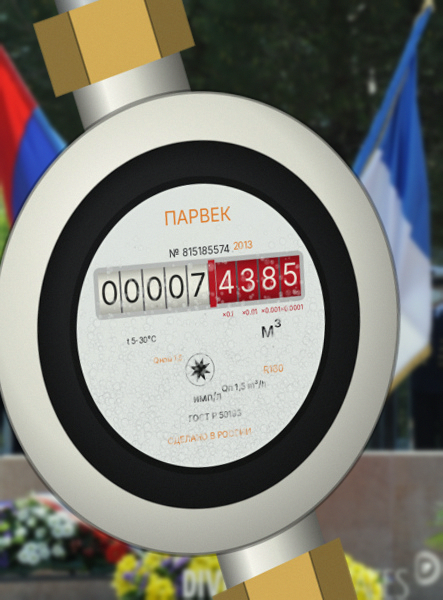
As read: 7.4385m³
